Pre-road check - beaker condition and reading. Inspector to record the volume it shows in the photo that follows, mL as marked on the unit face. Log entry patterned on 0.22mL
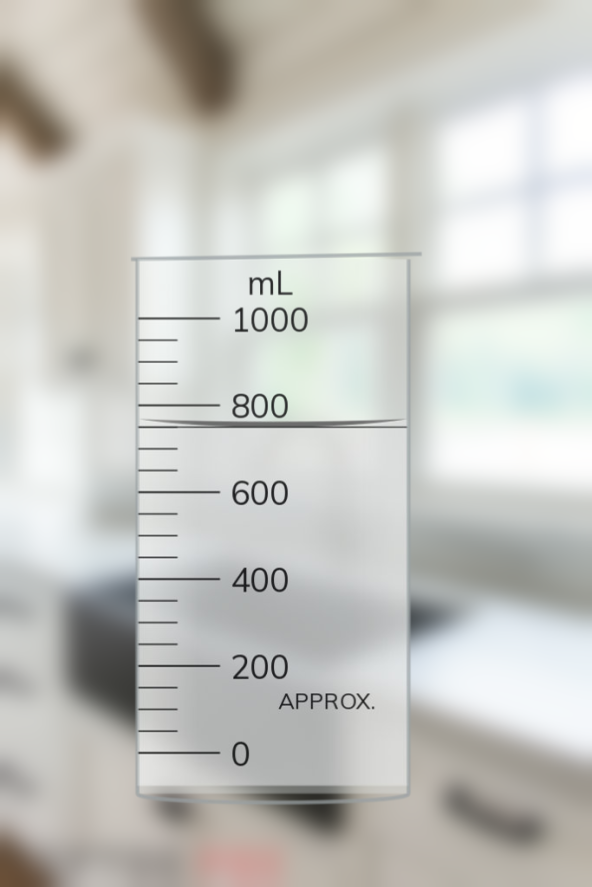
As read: 750mL
